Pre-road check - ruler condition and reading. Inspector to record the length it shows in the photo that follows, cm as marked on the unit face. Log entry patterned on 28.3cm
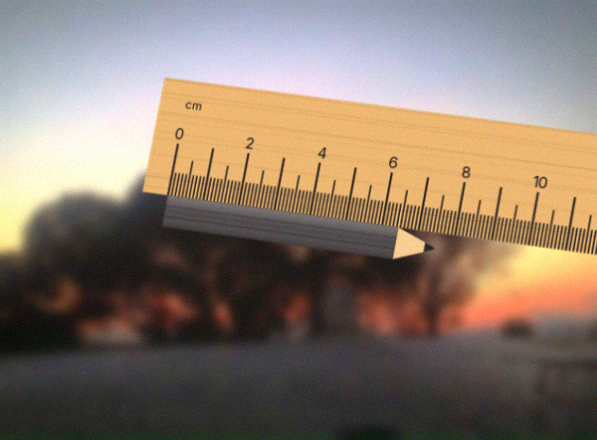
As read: 7.5cm
